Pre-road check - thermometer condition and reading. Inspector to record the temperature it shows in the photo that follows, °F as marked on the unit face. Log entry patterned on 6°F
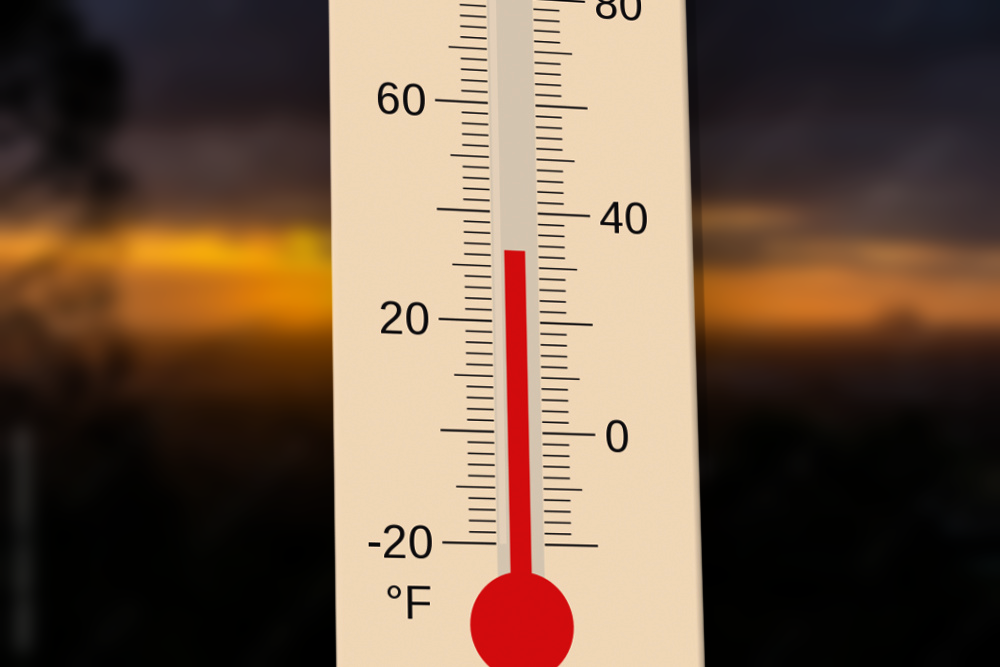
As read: 33°F
